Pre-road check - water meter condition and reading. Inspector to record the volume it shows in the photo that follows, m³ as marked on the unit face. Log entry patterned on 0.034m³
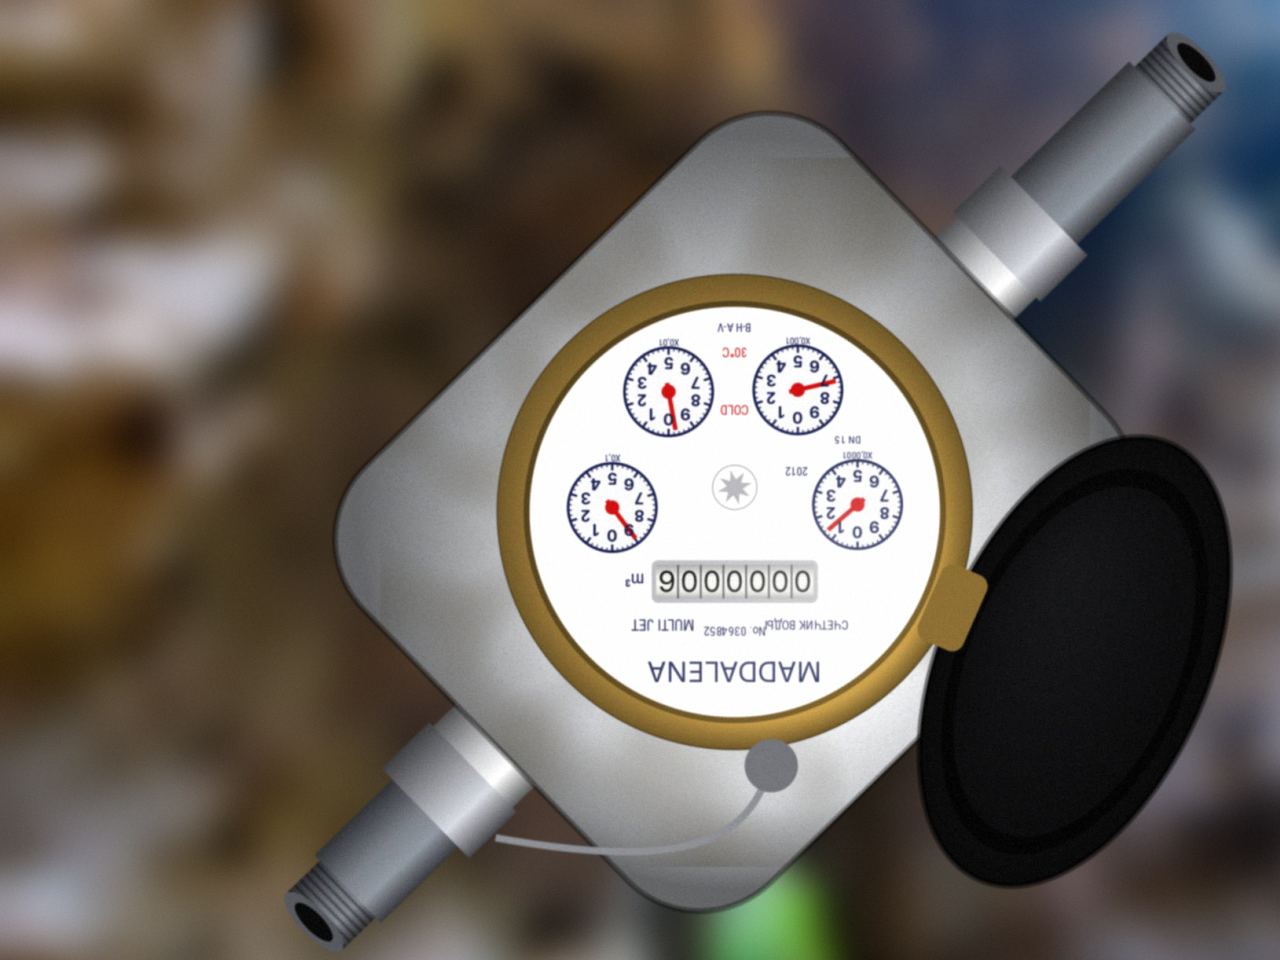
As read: 6.8971m³
